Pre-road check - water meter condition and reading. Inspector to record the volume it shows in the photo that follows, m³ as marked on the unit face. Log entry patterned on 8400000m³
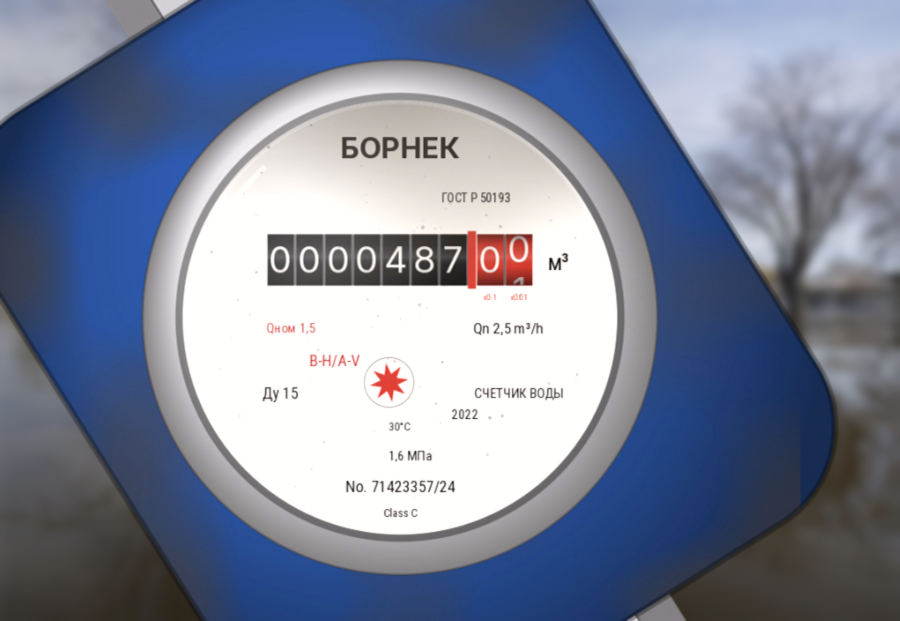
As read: 487.00m³
